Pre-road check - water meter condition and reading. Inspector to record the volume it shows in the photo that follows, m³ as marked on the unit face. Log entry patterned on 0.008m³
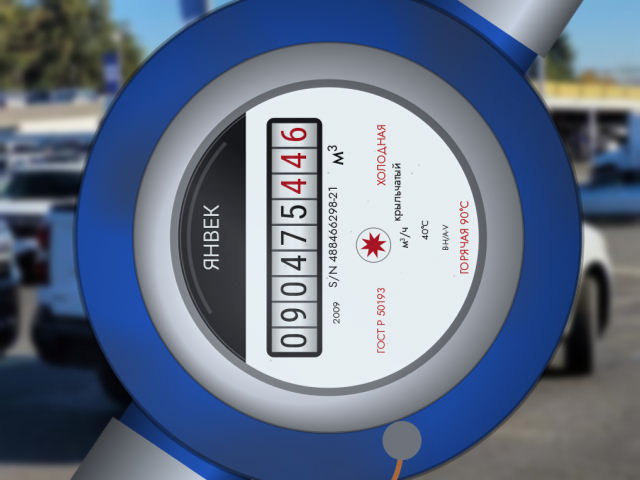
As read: 90475.446m³
